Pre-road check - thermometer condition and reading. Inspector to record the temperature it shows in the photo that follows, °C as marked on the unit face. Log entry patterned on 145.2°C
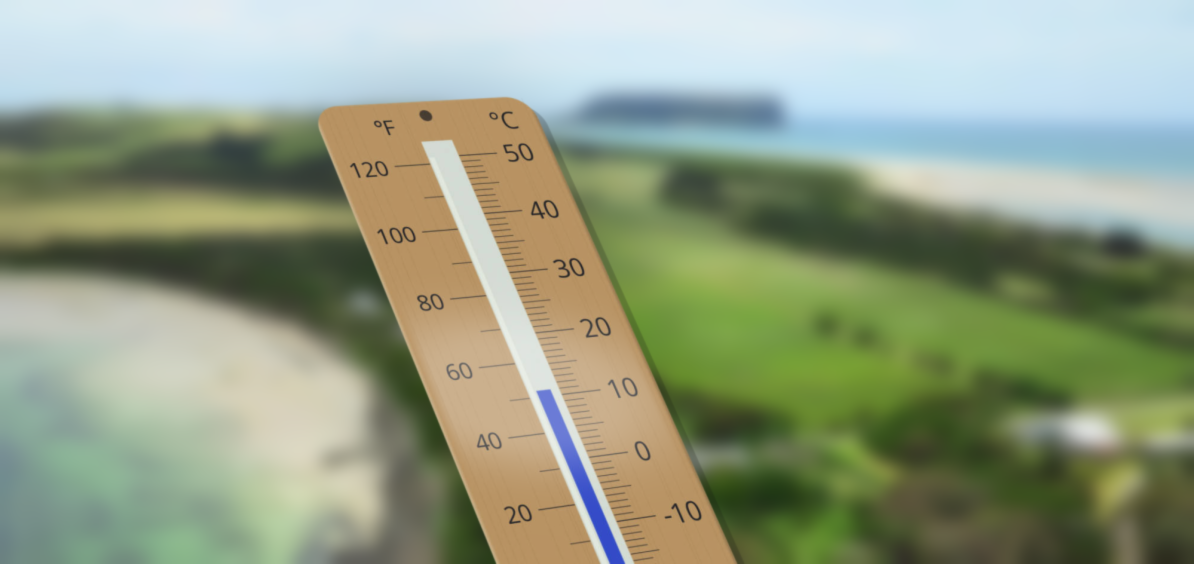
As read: 11°C
